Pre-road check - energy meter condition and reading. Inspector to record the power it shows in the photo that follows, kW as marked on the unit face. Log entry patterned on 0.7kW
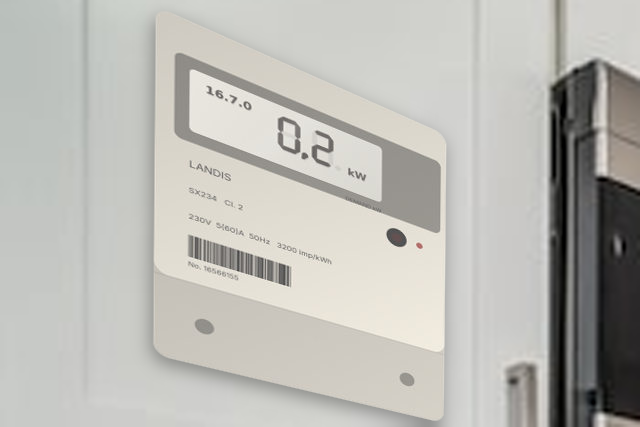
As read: 0.2kW
